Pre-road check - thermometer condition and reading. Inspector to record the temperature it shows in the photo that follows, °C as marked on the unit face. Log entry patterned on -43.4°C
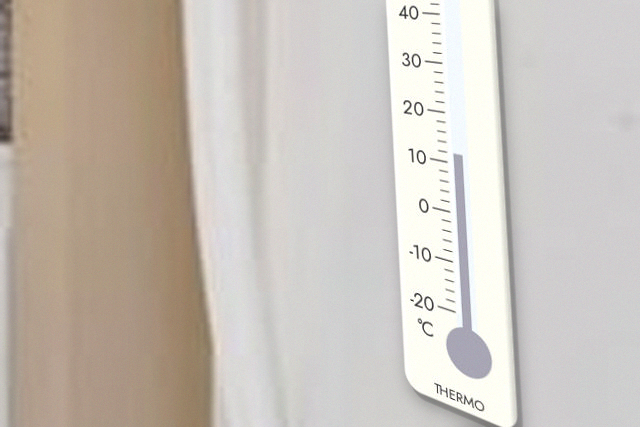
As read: 12°C
